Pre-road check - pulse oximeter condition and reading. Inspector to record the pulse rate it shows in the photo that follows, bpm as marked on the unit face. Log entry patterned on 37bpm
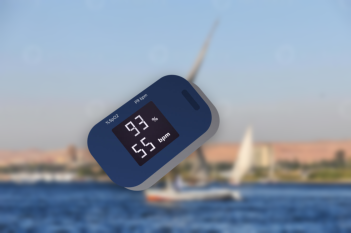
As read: 55bpm
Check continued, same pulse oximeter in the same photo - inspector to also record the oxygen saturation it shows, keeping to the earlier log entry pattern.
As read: 93%
